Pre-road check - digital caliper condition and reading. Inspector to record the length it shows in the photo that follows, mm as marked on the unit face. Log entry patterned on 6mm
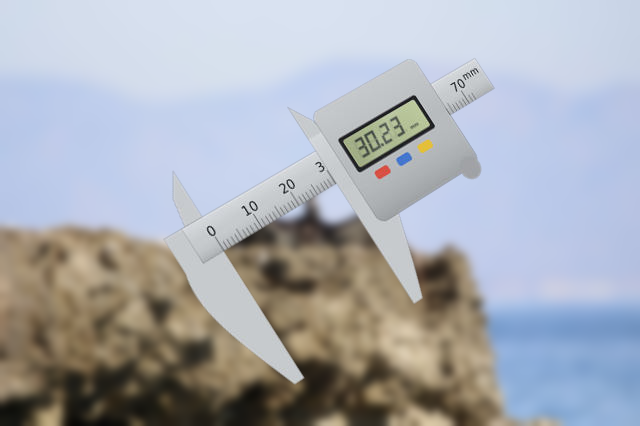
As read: 30.23mm
